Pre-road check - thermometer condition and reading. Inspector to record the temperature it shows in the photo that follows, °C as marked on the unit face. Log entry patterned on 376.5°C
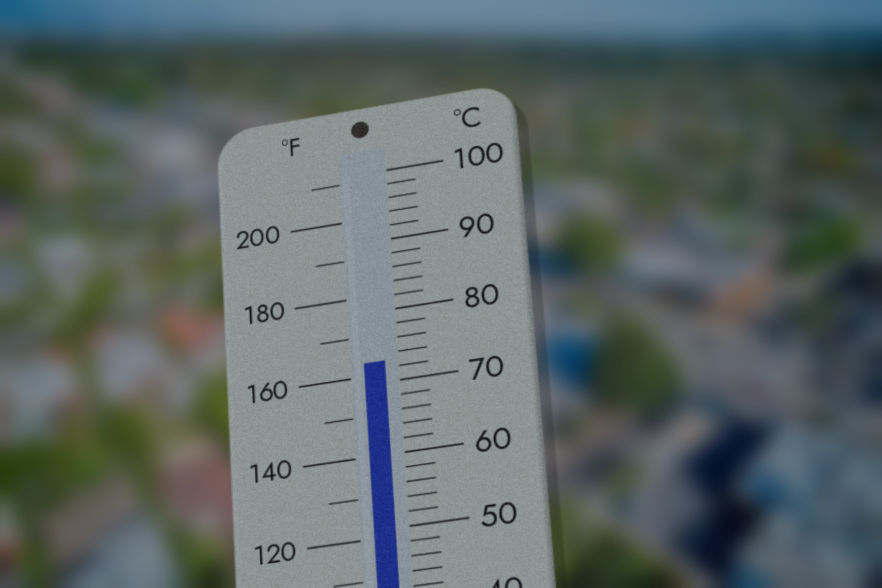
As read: 73°C
